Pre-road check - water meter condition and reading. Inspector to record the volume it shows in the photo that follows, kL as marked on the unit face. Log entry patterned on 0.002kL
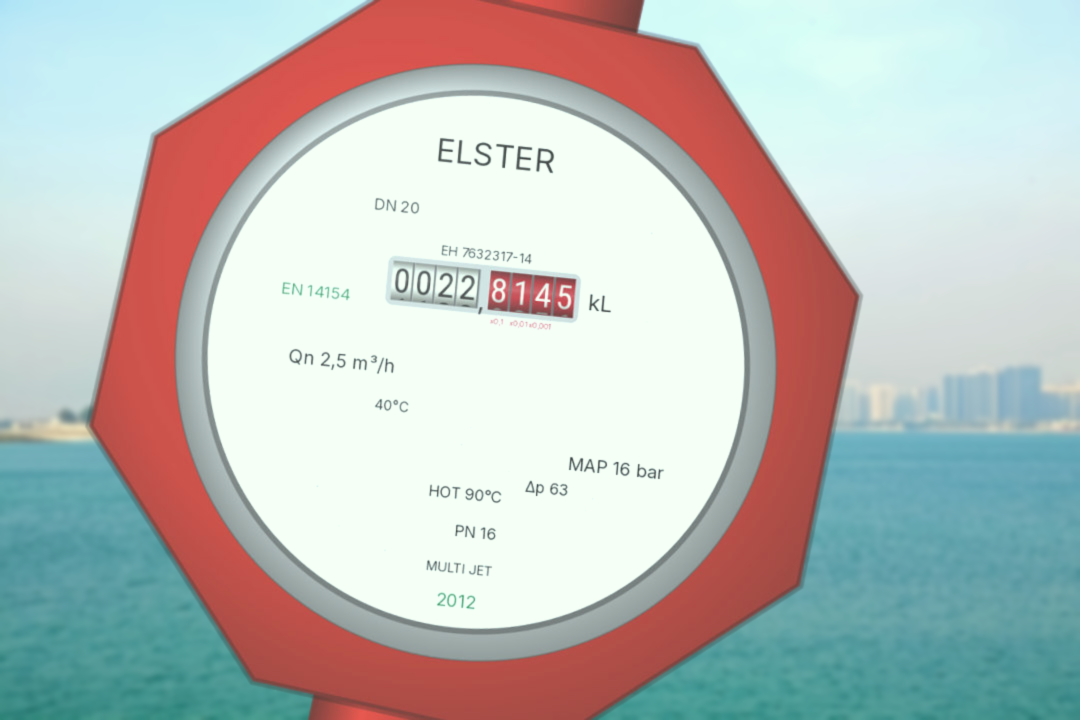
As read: 22.8145kL
